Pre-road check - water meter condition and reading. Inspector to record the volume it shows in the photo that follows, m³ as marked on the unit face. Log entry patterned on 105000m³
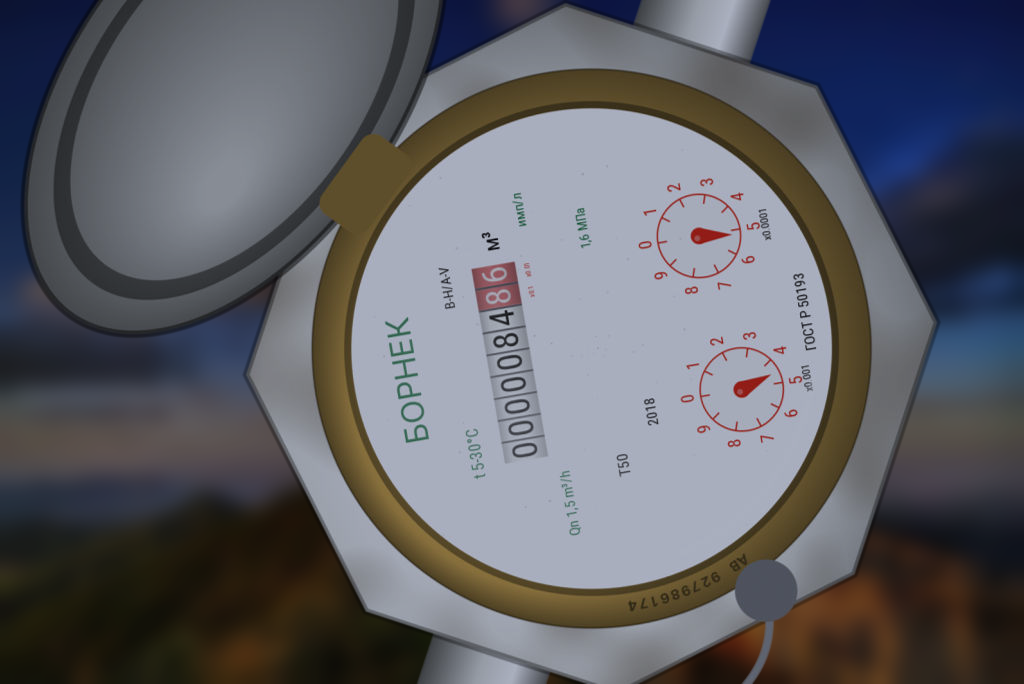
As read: 84.8645m³
